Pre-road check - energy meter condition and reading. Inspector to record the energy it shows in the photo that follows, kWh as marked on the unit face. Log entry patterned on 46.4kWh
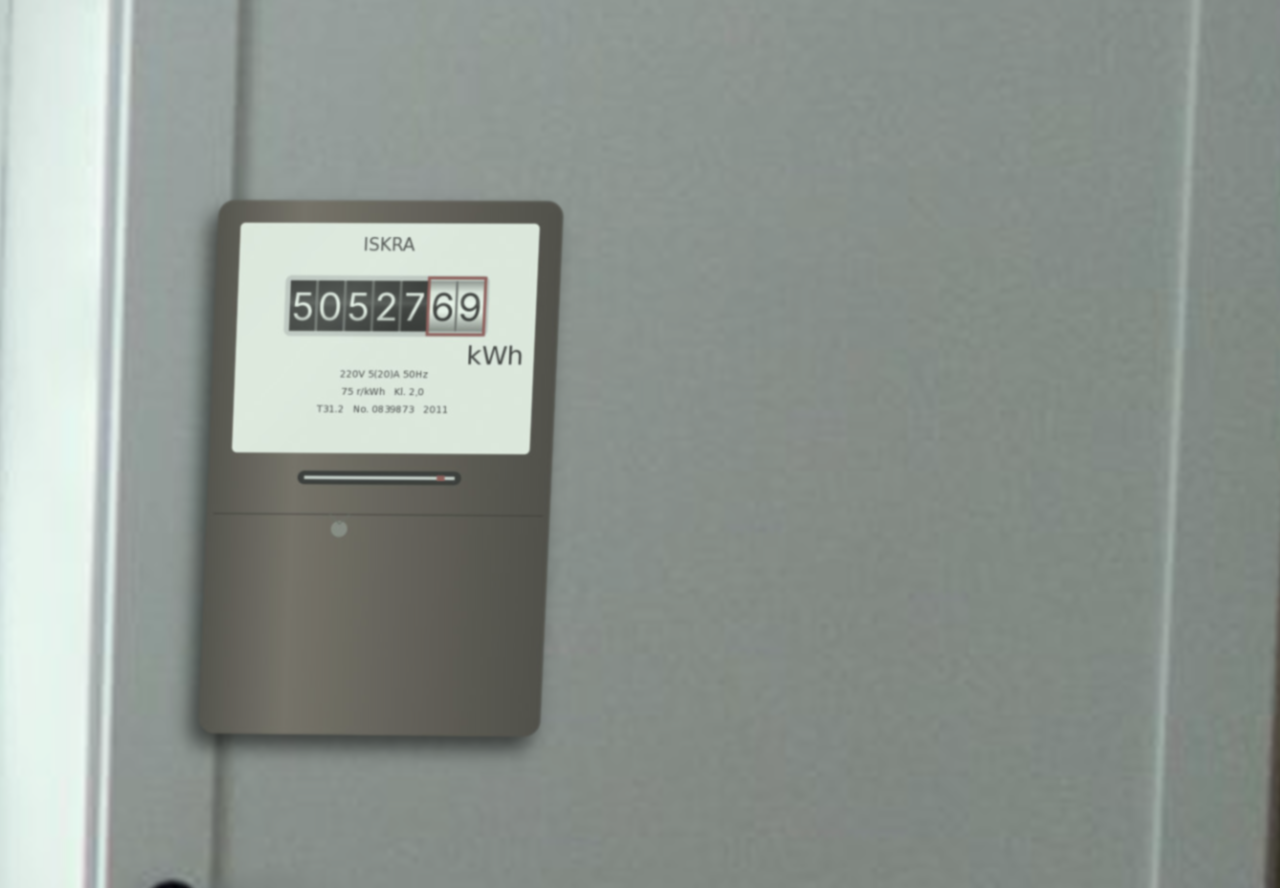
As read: 50527.69kWh
